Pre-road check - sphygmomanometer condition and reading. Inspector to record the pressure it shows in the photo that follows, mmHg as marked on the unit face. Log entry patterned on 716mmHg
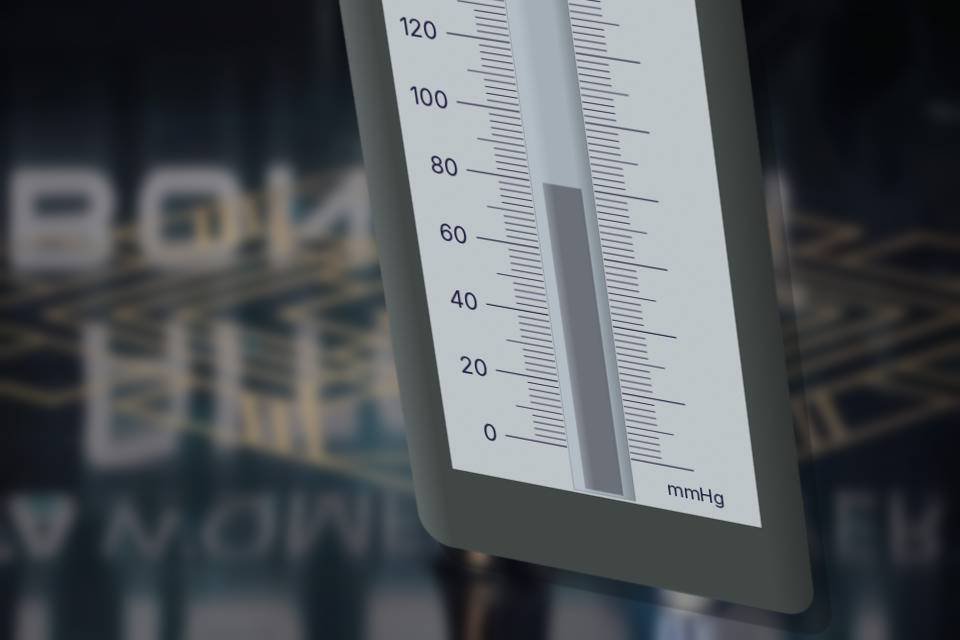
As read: 80mmHg
